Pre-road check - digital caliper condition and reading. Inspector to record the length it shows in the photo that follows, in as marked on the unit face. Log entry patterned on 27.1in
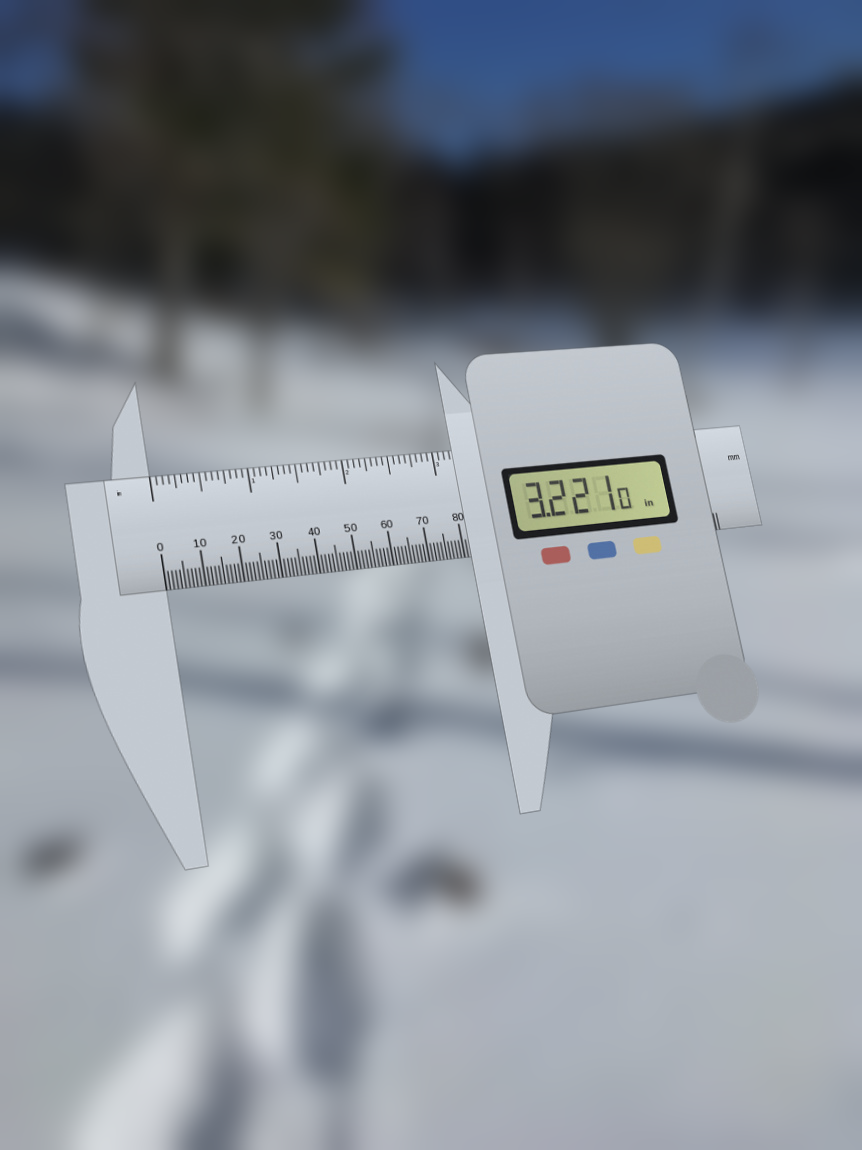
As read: 3.2210in
